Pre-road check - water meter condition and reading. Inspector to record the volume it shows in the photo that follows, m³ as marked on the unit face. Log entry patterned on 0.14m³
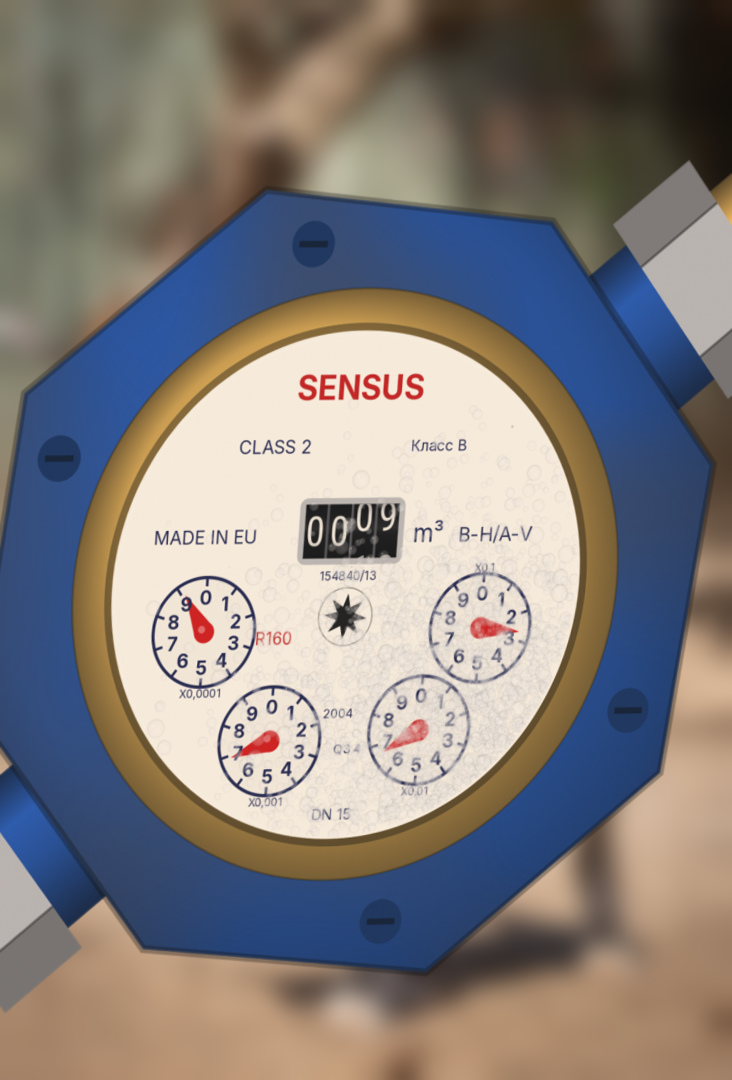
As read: 9.2669m³
